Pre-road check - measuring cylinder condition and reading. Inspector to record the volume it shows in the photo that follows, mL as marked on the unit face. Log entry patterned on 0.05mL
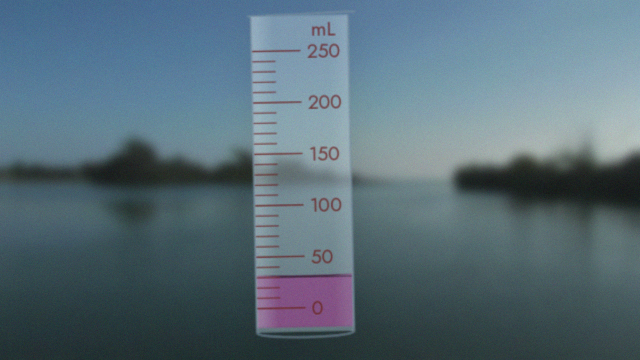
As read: 30mL
